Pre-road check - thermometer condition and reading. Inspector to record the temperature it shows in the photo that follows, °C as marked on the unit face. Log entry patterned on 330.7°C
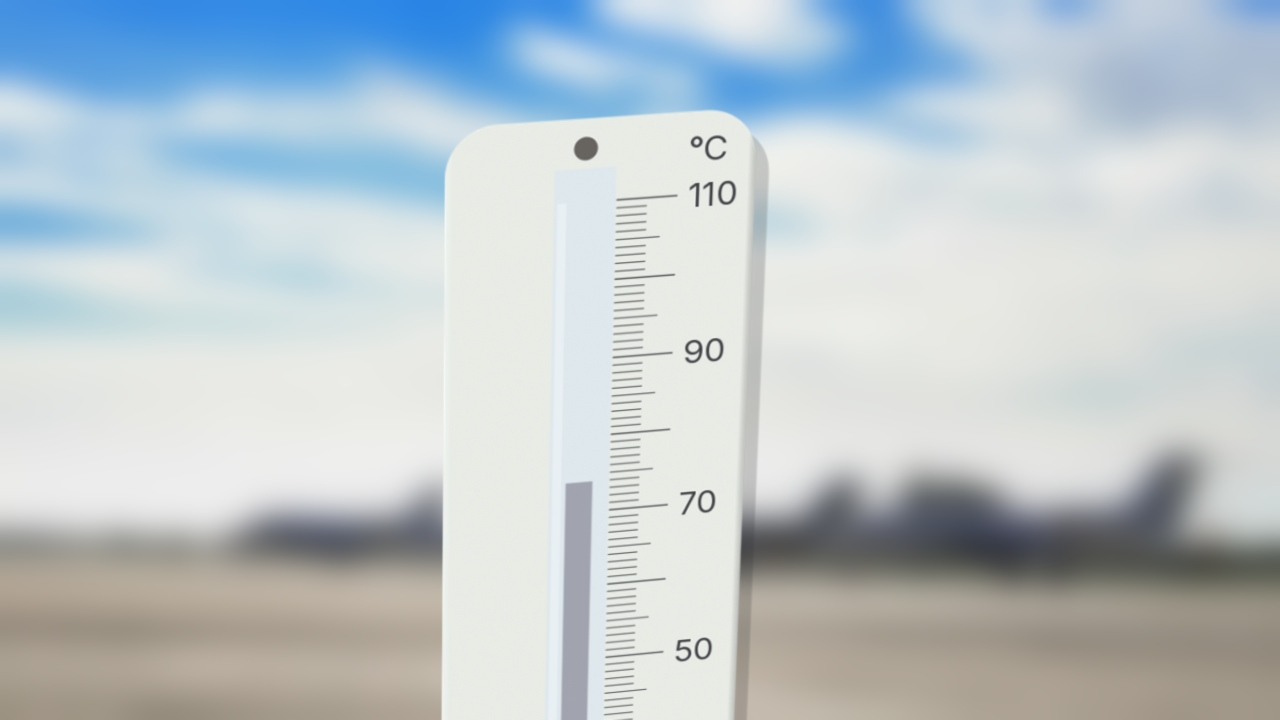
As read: 74°C
